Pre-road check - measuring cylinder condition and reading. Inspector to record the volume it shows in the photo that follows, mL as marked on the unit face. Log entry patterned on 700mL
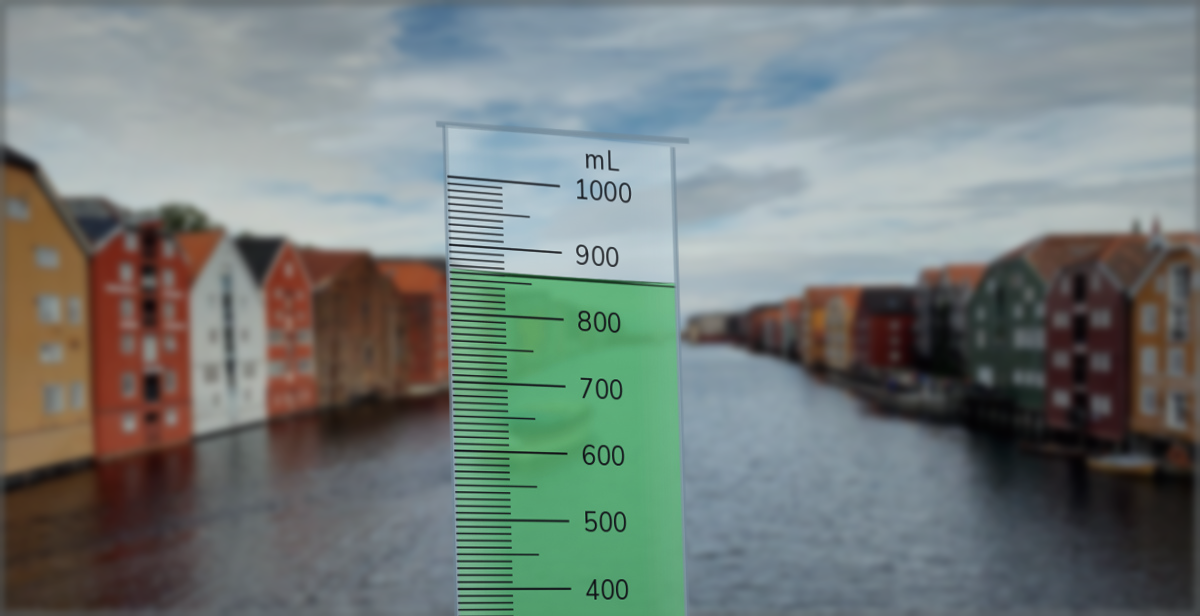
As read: 860mL
